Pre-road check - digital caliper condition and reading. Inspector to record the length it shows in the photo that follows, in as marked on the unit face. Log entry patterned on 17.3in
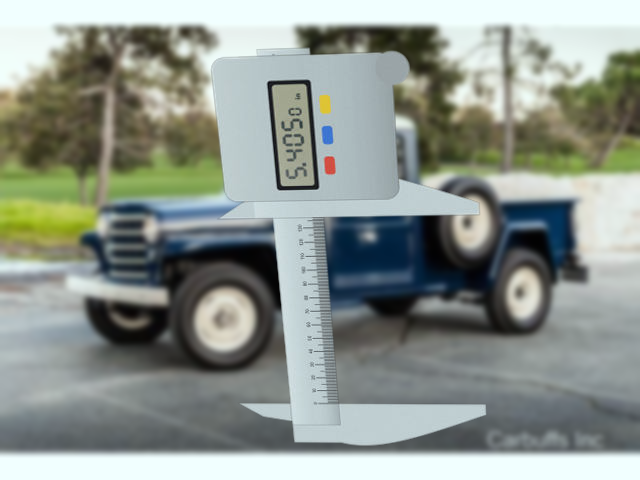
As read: 5.4050in
